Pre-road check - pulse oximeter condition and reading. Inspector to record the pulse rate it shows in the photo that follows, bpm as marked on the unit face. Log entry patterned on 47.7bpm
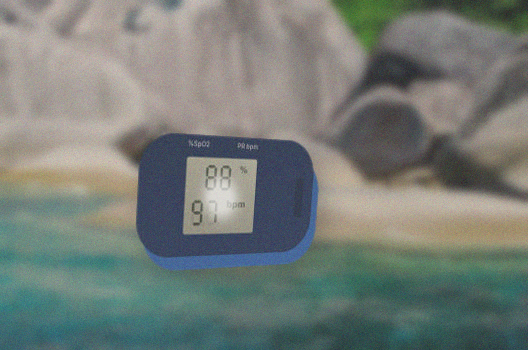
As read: 97bpm
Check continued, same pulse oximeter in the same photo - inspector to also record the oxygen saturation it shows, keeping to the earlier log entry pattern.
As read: 88%
